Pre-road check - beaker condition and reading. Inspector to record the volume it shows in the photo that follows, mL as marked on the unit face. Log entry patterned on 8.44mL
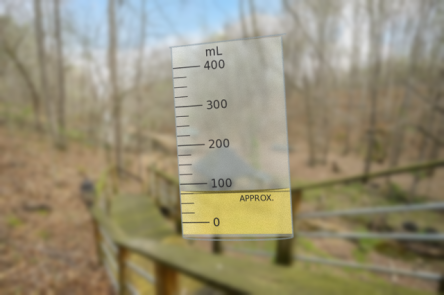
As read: 75mL
